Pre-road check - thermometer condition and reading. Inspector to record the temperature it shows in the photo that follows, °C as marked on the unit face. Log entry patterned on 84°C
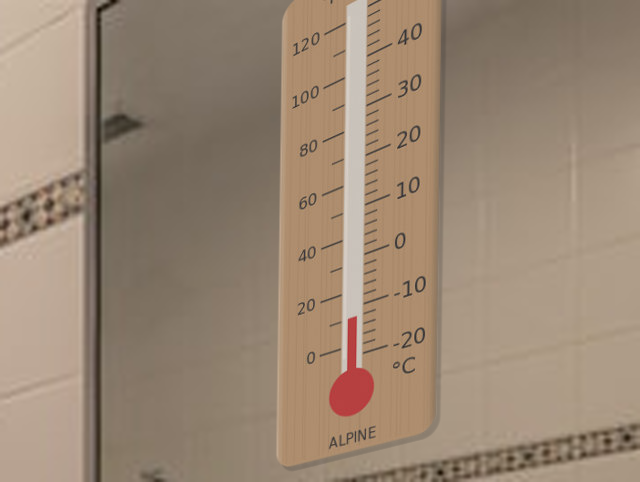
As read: -12°C
